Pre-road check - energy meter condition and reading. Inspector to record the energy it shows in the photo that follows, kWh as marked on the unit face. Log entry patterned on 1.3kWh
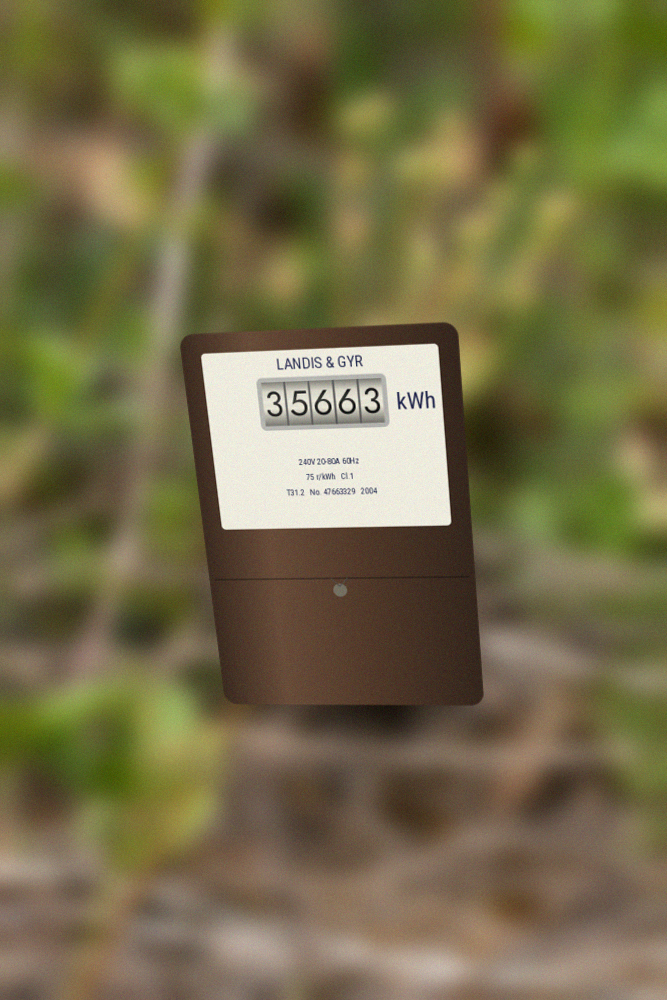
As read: 35663kWh
